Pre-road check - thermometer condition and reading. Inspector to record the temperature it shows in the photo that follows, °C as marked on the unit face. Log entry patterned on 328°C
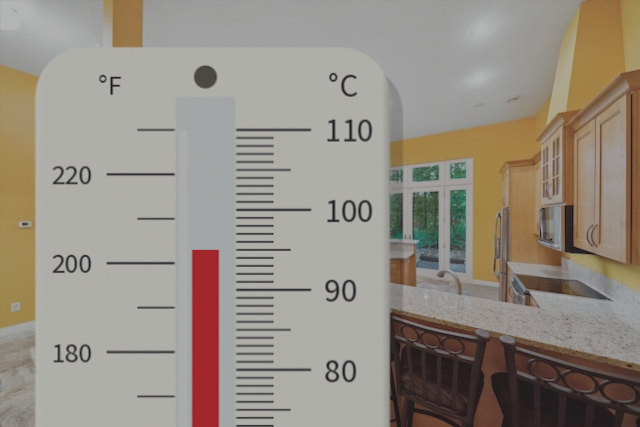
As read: 95°C
